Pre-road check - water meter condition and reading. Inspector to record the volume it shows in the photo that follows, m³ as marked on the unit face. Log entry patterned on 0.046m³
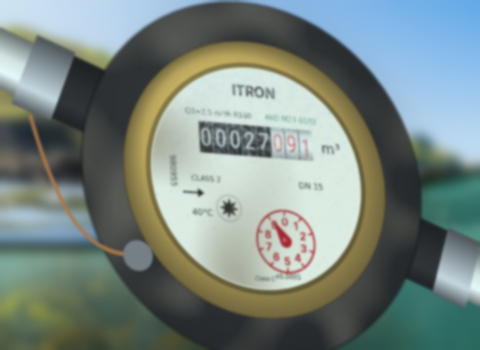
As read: 27.0909m³
